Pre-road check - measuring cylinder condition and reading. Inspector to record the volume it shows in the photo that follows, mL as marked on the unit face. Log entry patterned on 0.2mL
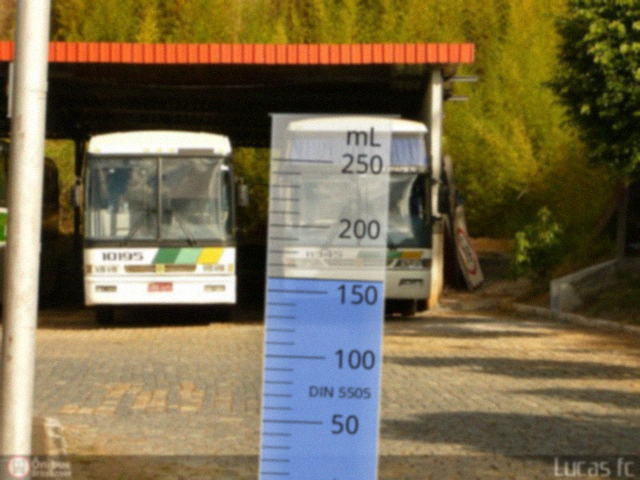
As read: 160mL
